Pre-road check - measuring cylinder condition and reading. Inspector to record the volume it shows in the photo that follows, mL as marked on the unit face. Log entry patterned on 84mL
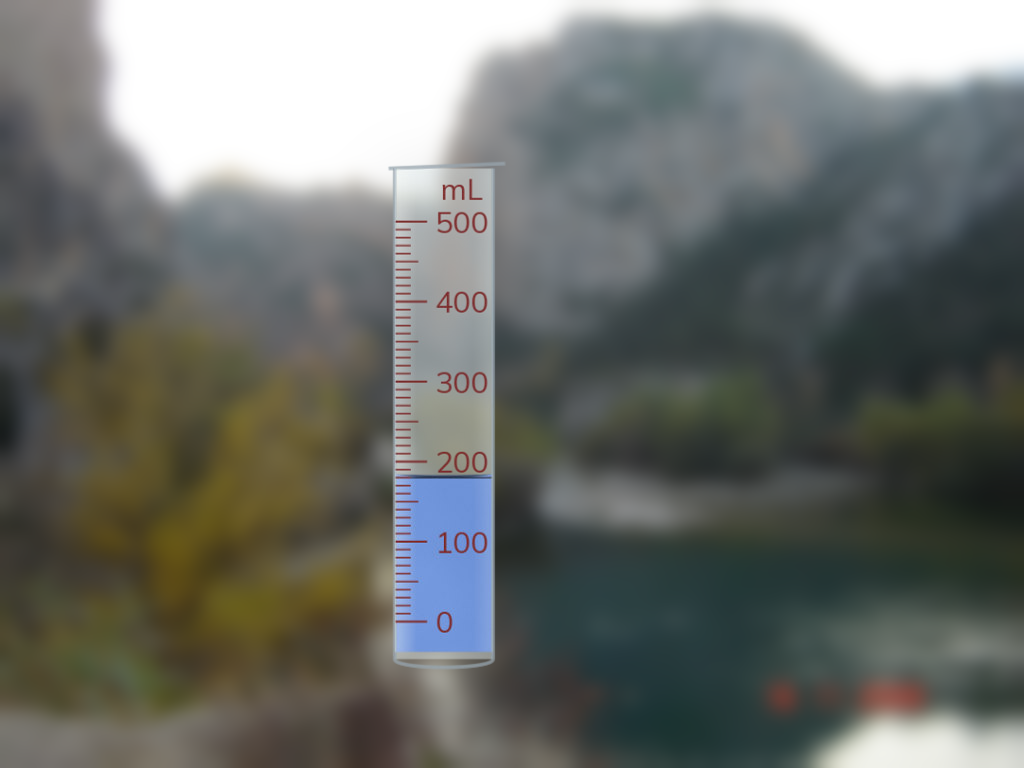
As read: 180mL
